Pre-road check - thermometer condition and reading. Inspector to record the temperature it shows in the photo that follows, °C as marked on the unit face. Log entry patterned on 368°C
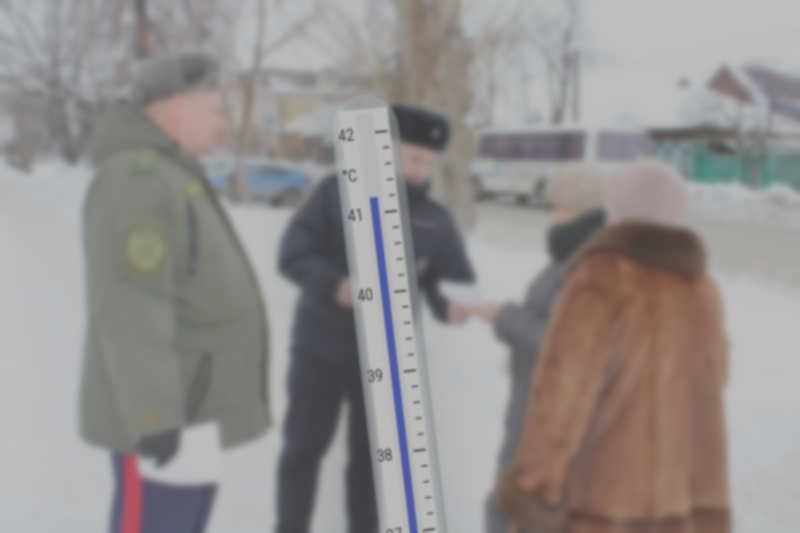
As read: 41.2°C
